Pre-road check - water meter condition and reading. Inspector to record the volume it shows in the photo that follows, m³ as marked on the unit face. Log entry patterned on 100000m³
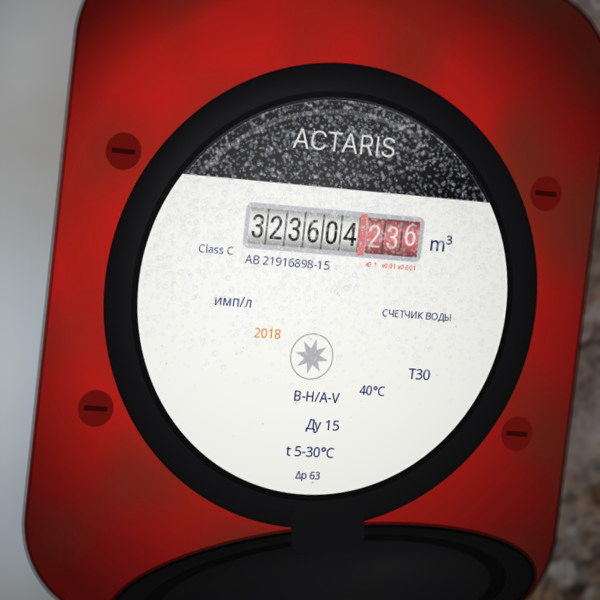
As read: 323604.236m³
